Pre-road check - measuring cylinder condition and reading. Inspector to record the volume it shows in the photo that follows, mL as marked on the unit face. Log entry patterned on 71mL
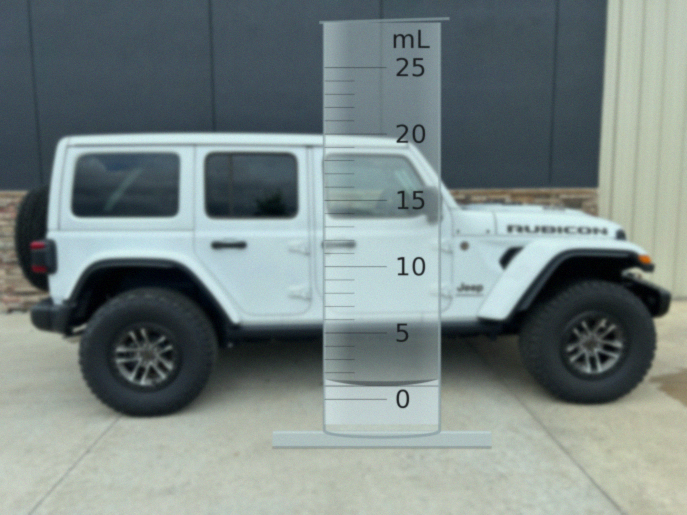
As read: 1mL
